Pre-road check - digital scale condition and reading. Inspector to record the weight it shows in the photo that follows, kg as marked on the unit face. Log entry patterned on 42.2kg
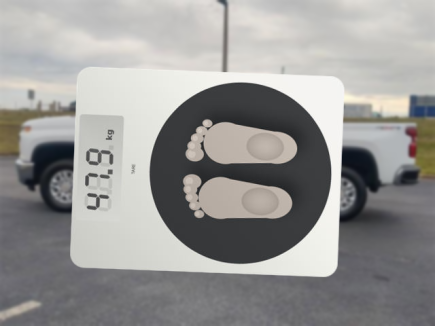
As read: 47.9kg
